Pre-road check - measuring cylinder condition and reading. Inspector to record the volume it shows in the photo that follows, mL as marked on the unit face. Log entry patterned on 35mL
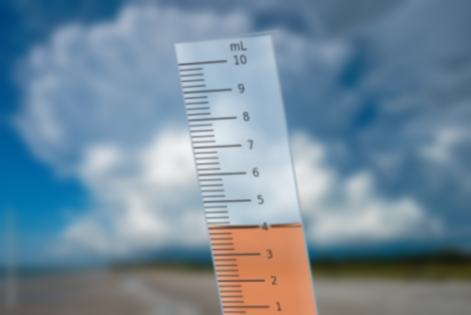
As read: 4mL
